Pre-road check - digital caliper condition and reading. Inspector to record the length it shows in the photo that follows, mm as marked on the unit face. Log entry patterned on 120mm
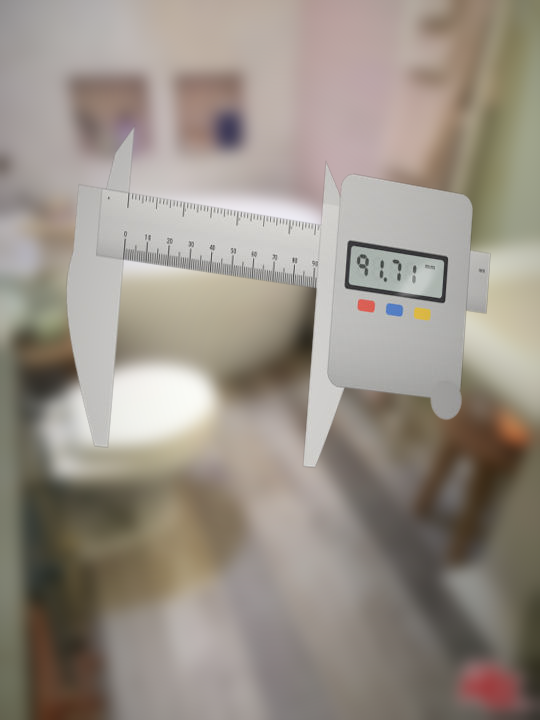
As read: 91.71mm
